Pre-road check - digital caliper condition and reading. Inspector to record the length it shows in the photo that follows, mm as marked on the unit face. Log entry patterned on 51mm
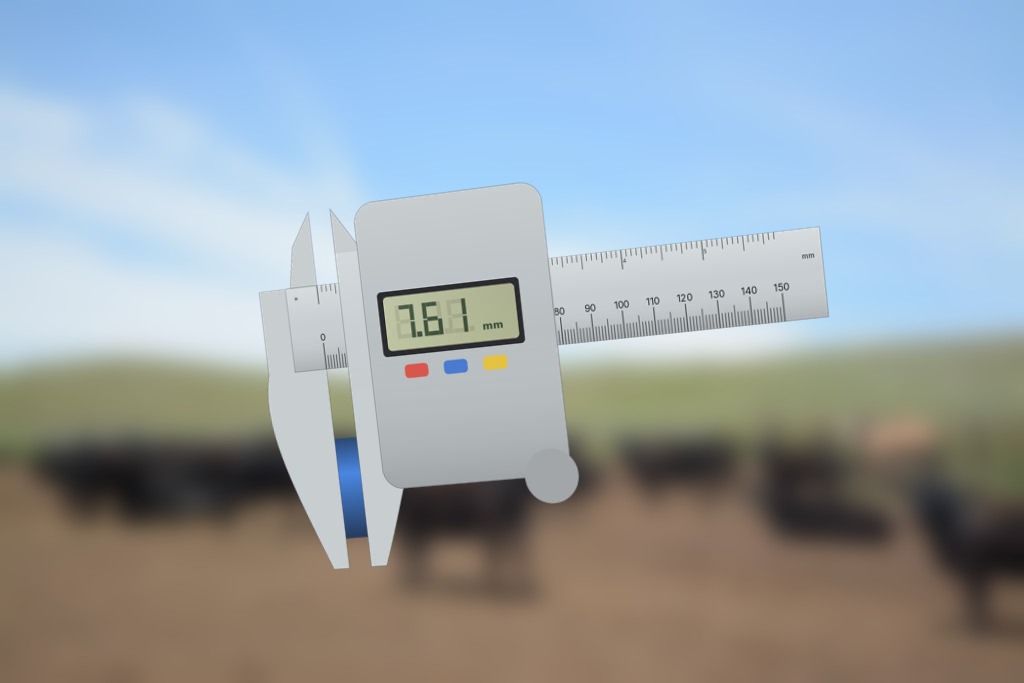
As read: 7.61mm
